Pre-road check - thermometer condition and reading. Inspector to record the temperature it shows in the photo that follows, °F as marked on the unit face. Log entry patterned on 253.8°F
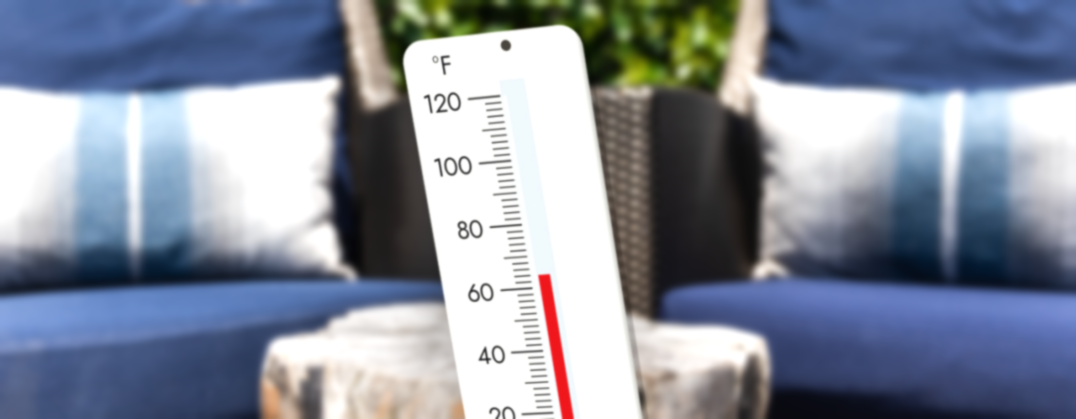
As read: 64°F
